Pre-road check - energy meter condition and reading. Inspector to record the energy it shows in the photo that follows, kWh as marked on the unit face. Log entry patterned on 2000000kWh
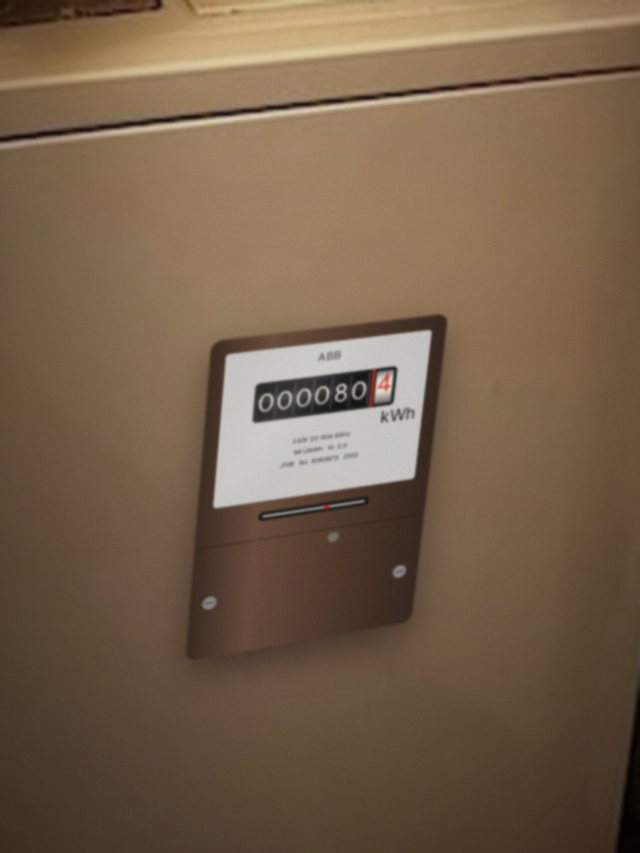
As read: 80.4kWh
